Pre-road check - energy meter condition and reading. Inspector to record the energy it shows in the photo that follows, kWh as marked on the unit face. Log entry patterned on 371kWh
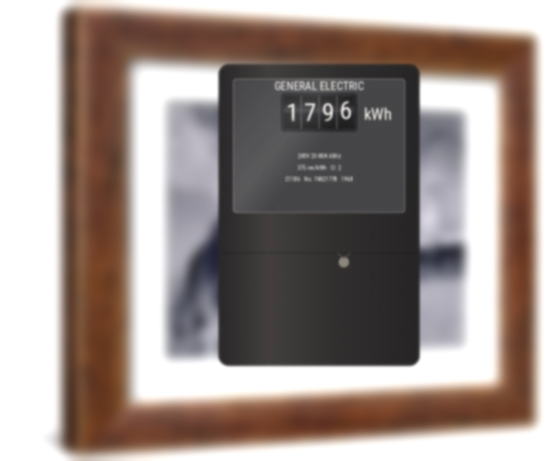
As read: 1796kWh
